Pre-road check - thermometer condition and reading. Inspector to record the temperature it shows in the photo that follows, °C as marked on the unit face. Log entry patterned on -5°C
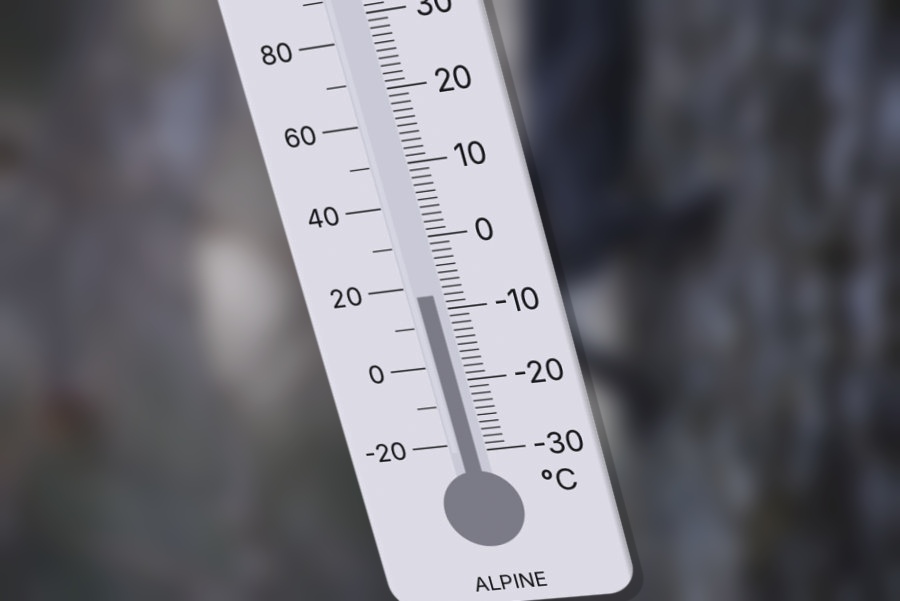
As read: -8°C
